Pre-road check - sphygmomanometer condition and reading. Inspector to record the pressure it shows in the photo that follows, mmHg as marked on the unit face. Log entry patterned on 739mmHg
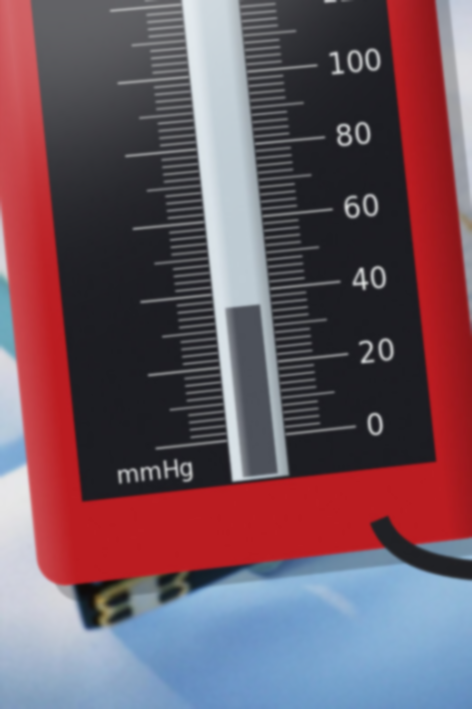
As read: 36mmHg
